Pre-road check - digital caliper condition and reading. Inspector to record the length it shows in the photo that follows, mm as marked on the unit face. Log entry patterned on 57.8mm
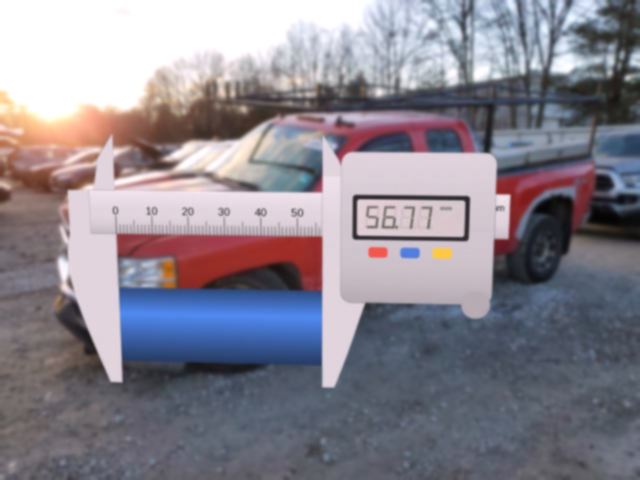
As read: 56.77mm
